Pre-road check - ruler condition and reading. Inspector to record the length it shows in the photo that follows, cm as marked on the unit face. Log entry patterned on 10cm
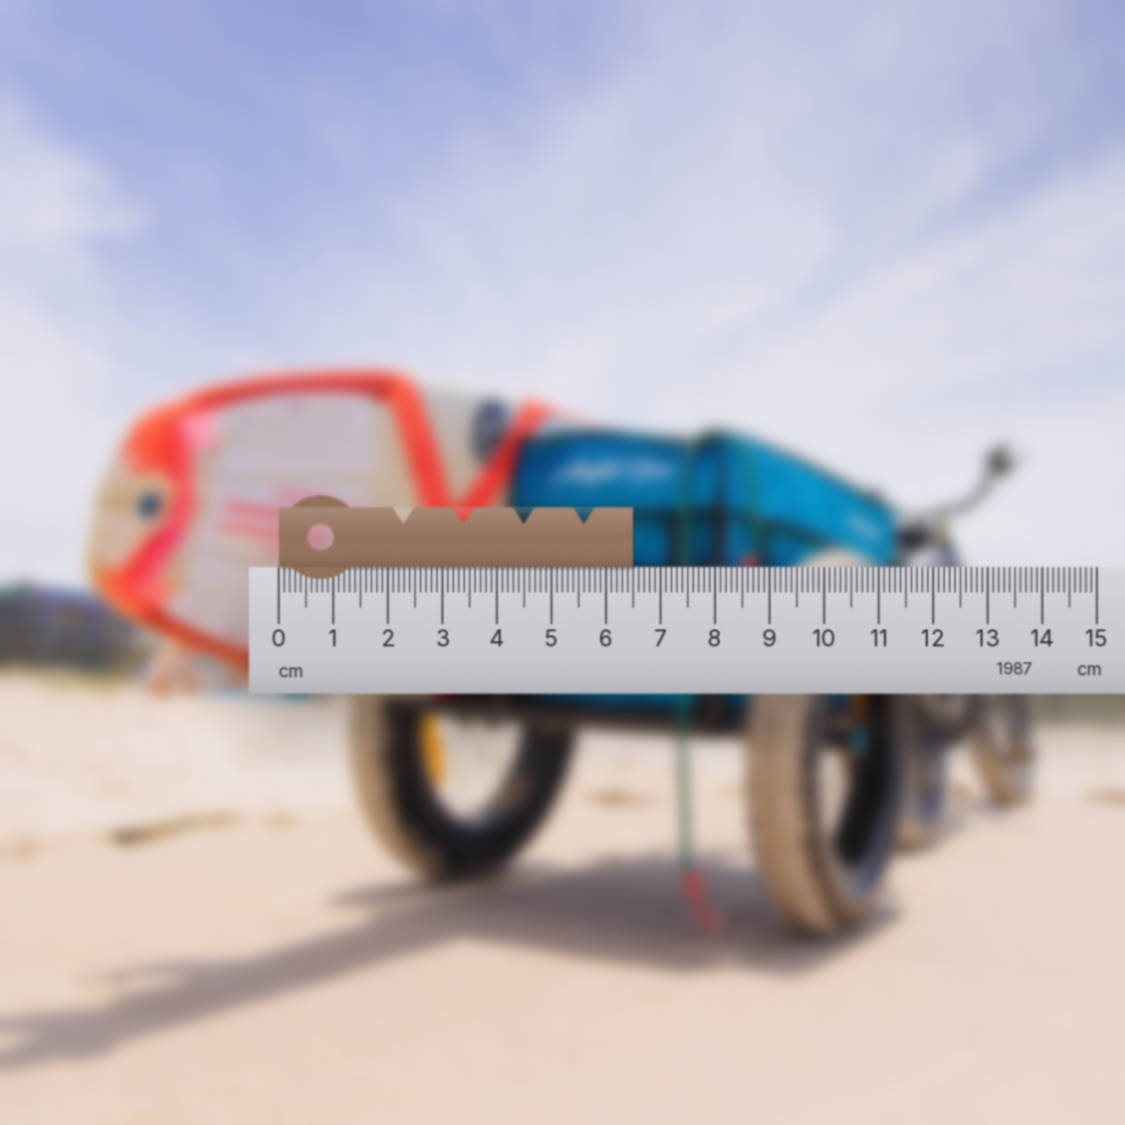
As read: 6.5cm
